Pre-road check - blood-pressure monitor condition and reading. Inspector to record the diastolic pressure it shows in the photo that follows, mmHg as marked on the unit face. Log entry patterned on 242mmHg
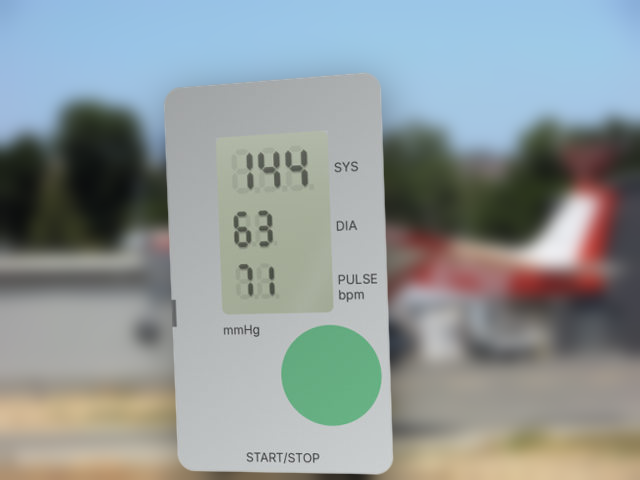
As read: 63mmHg
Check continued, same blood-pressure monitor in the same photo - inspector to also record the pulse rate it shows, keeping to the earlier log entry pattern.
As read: 71bpm
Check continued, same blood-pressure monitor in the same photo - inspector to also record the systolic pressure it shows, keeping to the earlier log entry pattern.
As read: 144mmHg
